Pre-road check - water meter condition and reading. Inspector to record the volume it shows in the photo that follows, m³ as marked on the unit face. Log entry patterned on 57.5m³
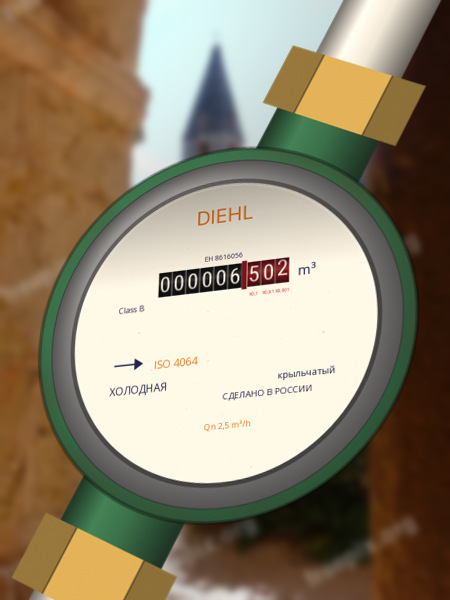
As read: 6.502m³
